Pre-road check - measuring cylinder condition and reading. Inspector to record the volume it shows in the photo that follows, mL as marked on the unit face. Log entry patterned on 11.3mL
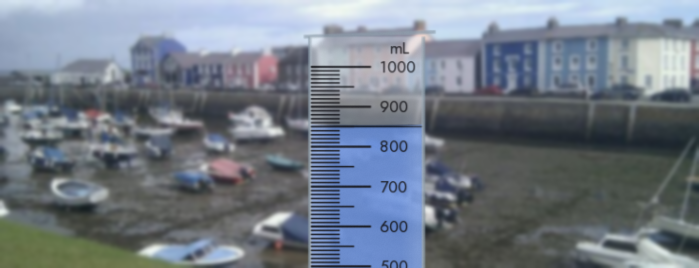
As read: 850mL
